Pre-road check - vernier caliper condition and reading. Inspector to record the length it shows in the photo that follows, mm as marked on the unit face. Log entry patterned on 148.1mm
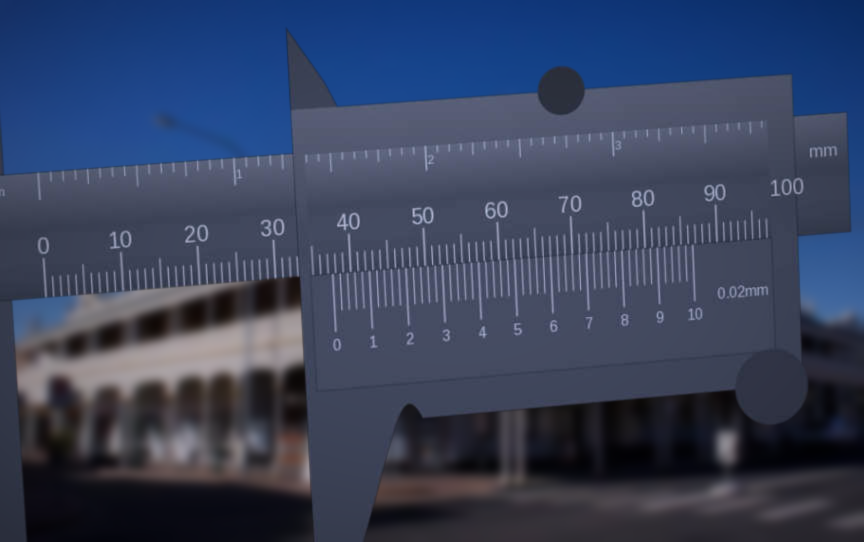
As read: 37.6mm
